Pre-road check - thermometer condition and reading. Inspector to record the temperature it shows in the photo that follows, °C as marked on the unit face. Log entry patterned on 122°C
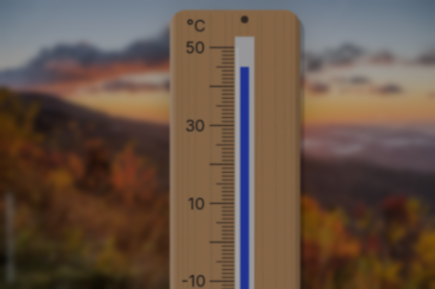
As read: 45°C
